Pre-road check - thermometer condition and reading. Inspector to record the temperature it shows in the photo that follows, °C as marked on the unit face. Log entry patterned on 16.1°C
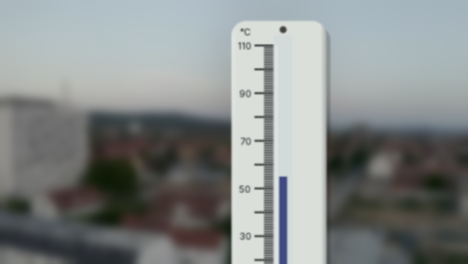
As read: 55°C
